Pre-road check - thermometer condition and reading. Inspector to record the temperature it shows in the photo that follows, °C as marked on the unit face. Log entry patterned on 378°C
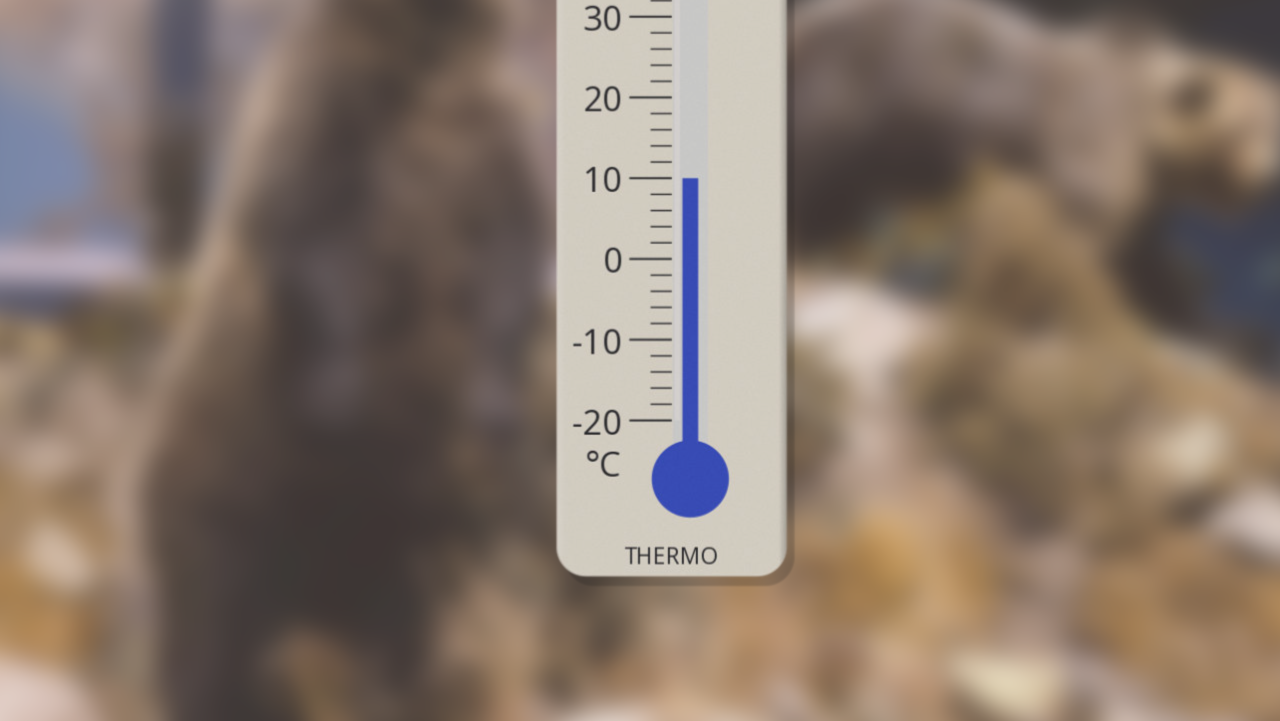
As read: 10°C
